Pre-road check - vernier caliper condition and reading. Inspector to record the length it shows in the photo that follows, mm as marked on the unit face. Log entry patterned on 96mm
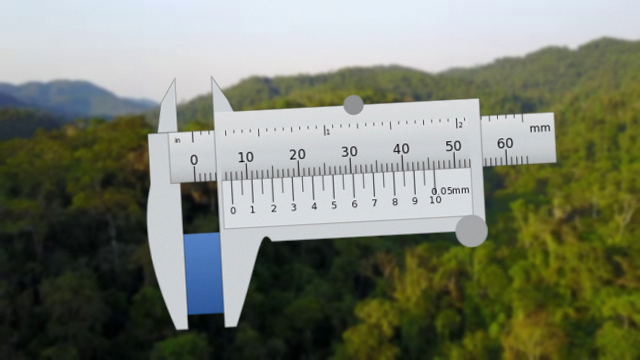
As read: 7.0mm
